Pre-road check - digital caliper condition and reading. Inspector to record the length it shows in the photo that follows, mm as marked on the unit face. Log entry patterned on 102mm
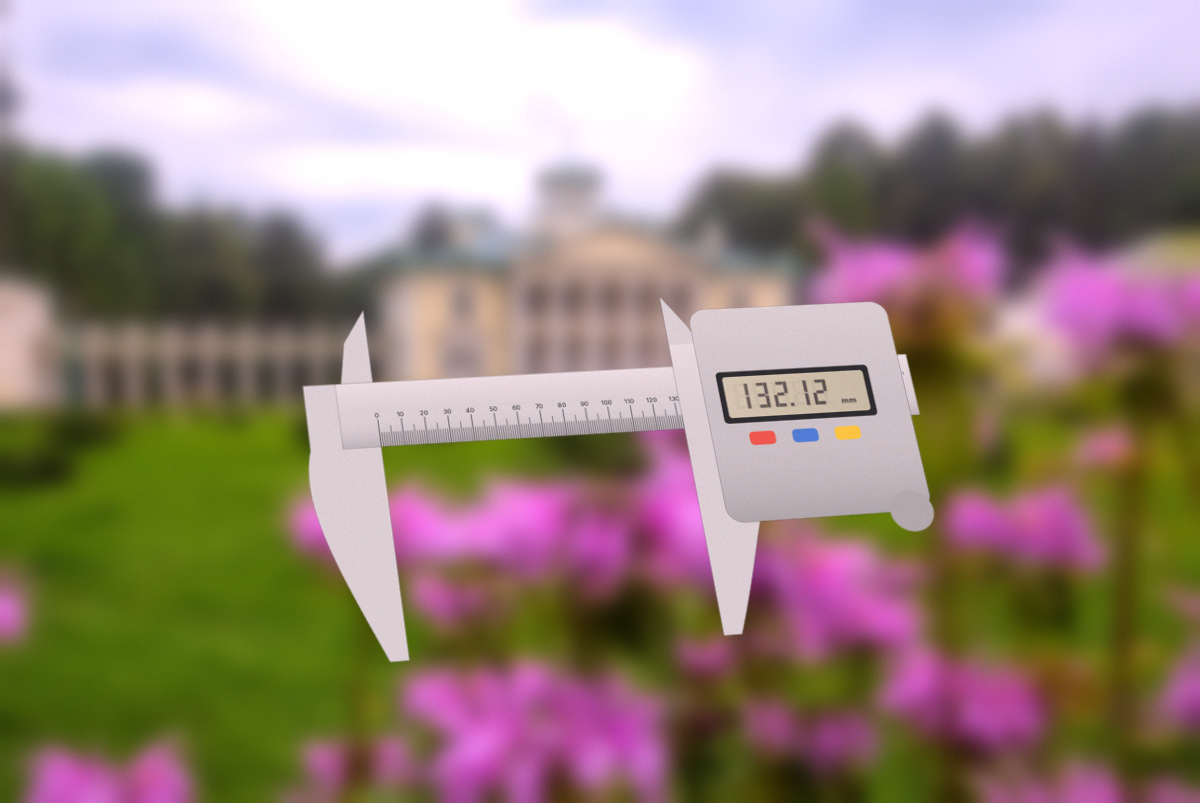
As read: 132.12mm
